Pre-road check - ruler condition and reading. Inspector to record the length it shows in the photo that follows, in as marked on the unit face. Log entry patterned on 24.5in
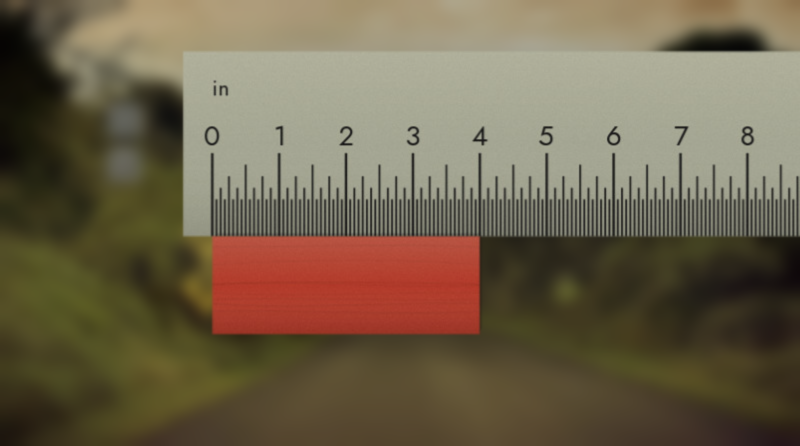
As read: 4in
